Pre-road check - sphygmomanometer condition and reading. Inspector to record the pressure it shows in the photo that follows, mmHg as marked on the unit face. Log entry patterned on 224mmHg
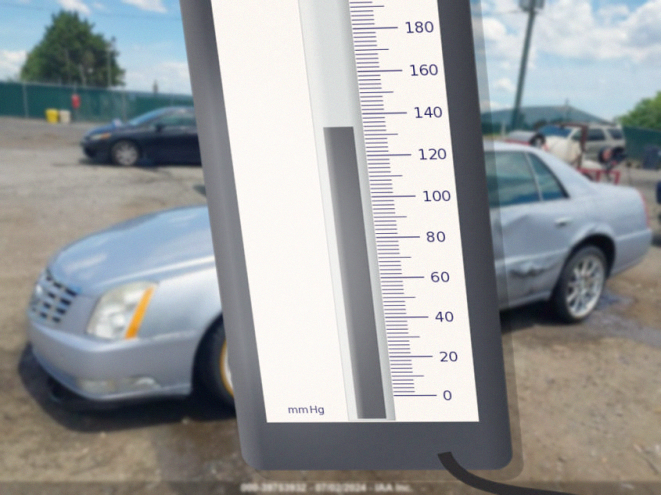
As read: 134mmHg
